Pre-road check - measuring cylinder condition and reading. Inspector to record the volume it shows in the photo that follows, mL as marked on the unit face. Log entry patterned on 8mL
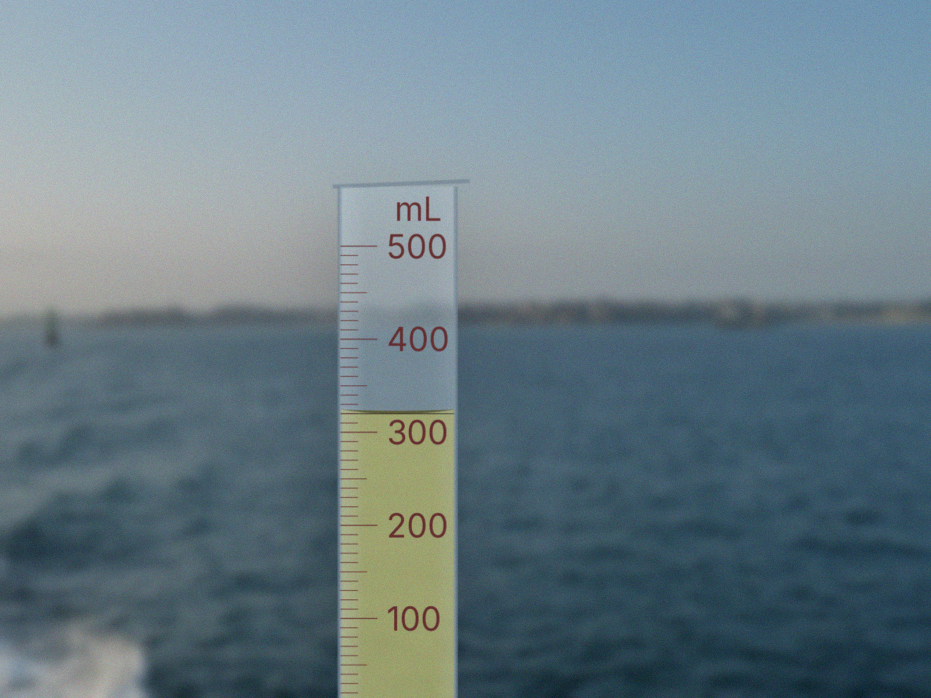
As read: 320mL
